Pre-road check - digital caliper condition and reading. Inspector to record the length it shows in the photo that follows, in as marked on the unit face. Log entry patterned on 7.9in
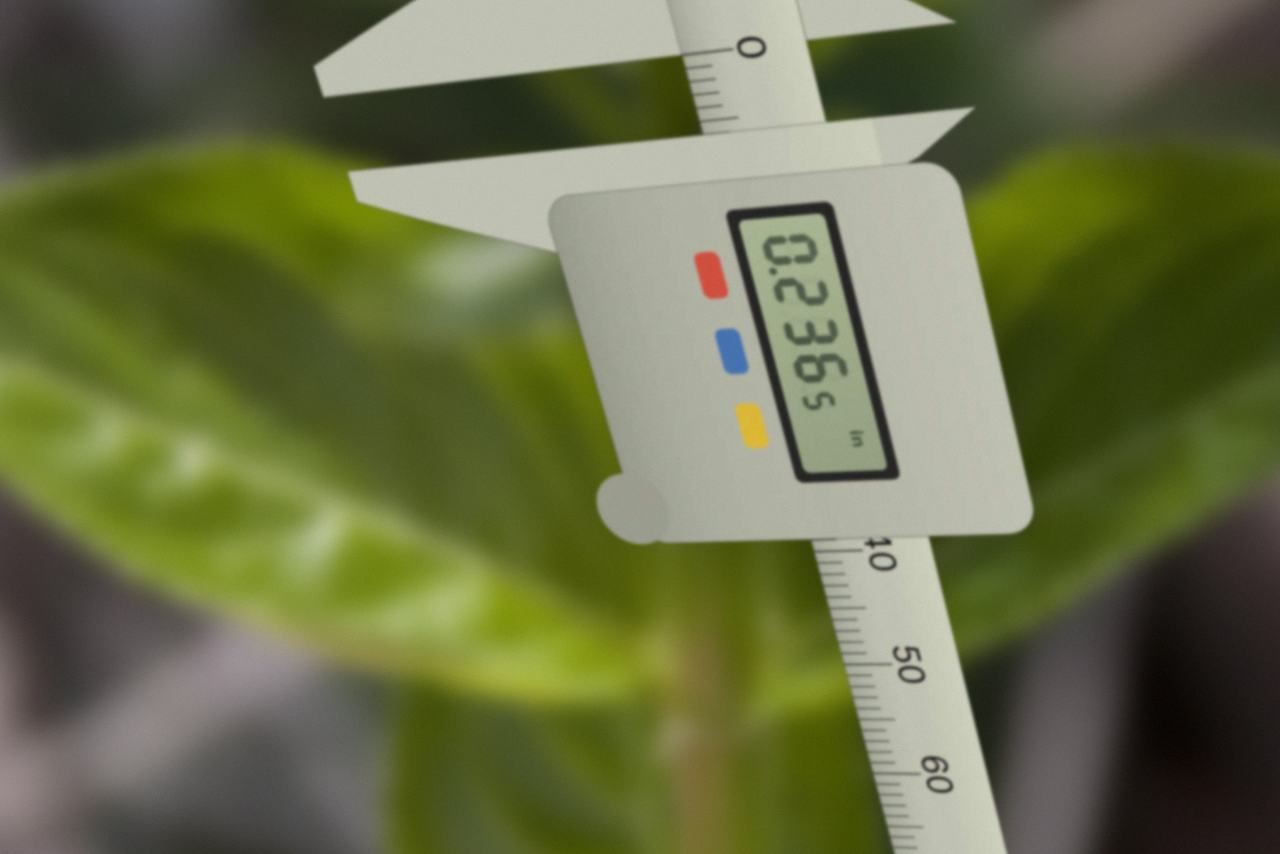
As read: 0.2365in
